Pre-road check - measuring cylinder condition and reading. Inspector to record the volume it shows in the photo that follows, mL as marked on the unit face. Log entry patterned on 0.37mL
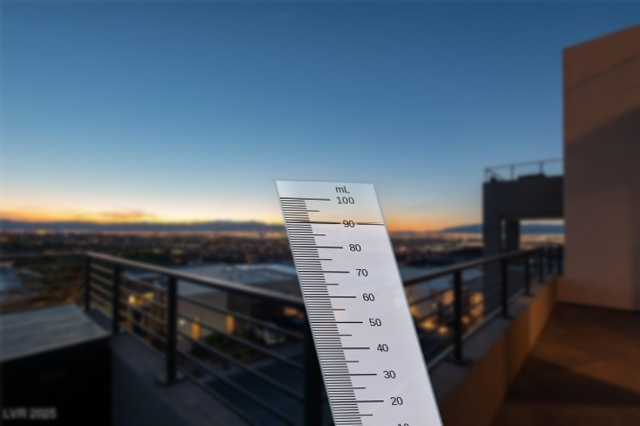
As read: 90mL
